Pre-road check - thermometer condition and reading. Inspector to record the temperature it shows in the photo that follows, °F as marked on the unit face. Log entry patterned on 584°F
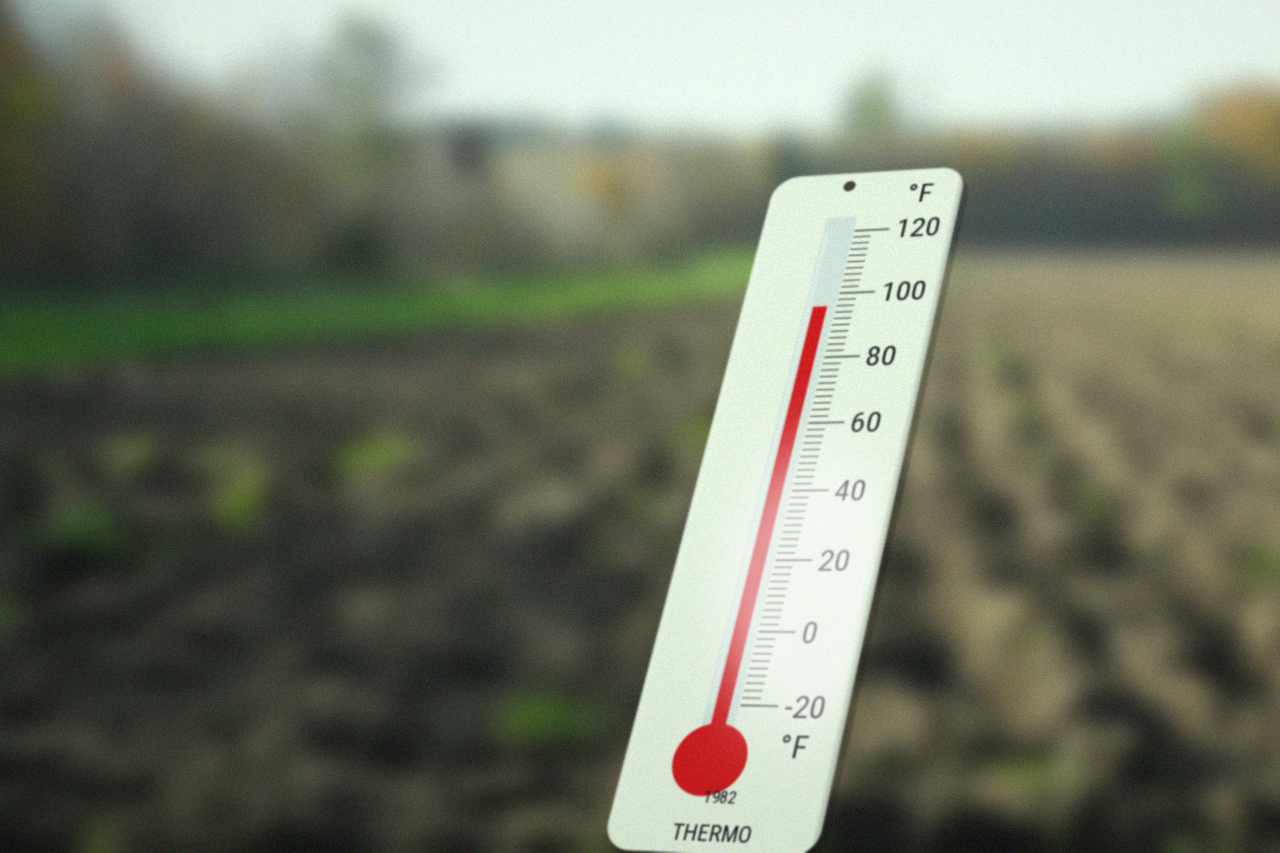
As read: 96°F
